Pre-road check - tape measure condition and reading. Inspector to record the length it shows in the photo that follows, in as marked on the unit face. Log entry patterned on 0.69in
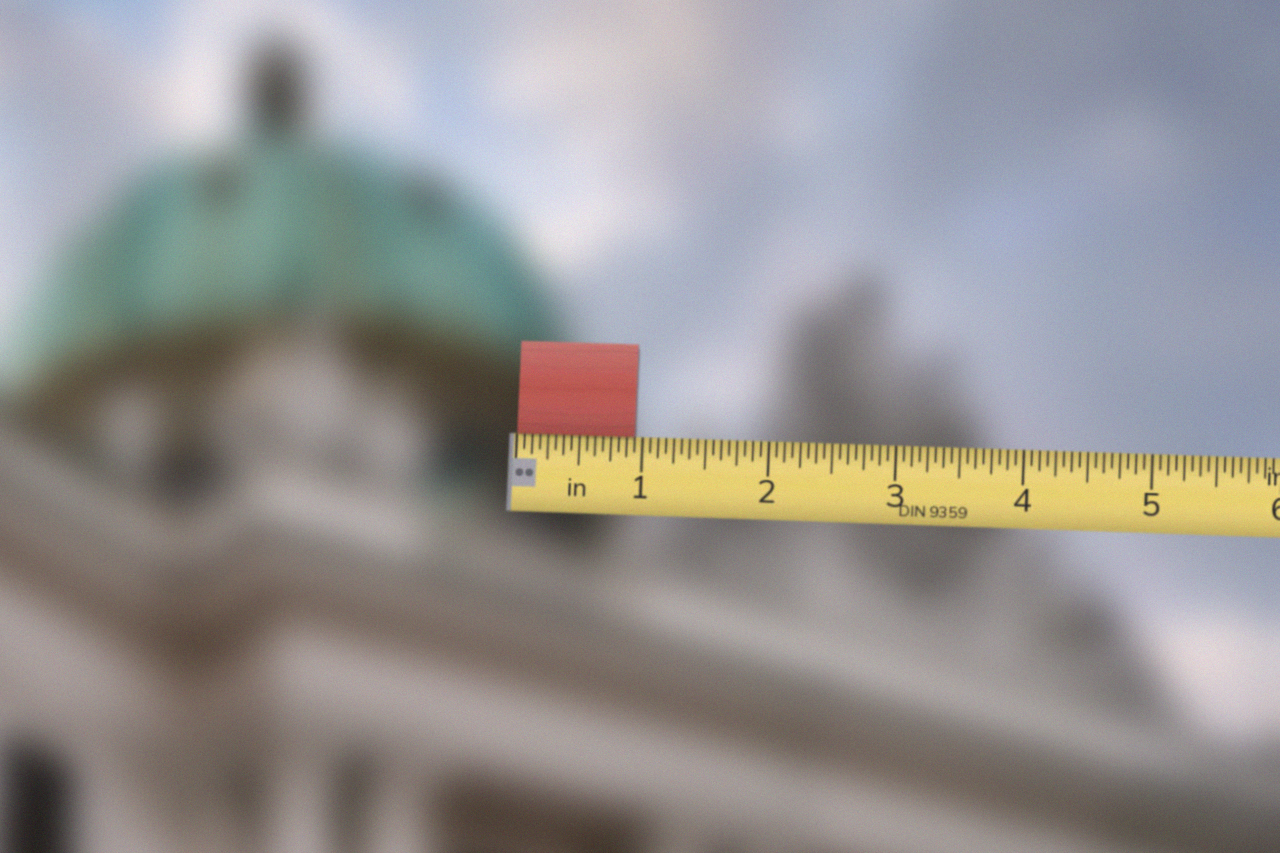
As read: 0.9375in
